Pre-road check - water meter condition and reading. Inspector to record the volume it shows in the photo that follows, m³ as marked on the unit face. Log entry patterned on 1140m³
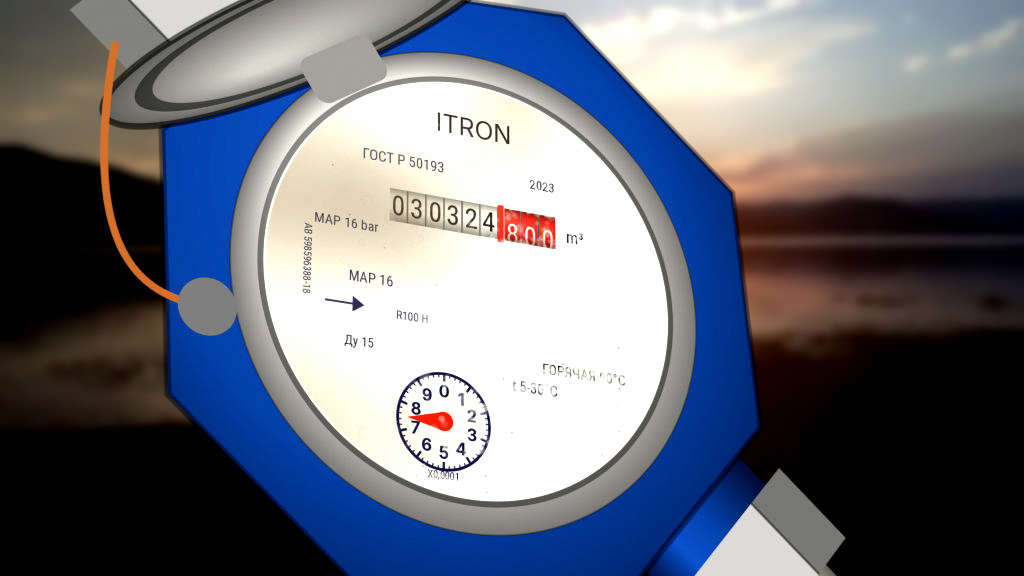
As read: 30324.7997m³
